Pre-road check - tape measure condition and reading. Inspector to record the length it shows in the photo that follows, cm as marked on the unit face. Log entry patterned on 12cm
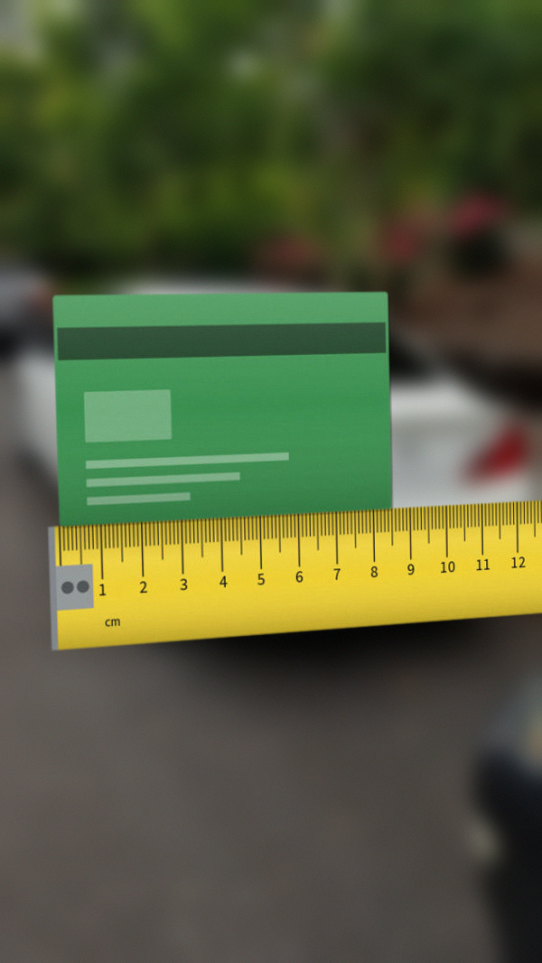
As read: 8.5cm
